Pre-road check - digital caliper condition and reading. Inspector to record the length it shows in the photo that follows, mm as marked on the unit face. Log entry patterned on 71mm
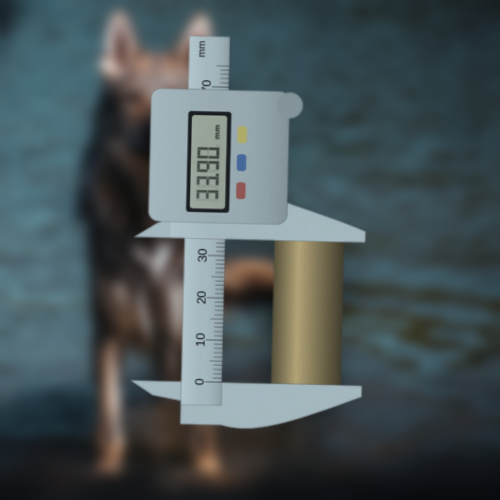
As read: 33.90mm
